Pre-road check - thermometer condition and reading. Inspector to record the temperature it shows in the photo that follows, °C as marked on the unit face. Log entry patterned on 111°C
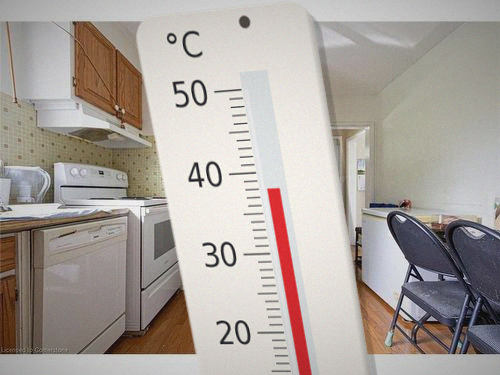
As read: 38°C
